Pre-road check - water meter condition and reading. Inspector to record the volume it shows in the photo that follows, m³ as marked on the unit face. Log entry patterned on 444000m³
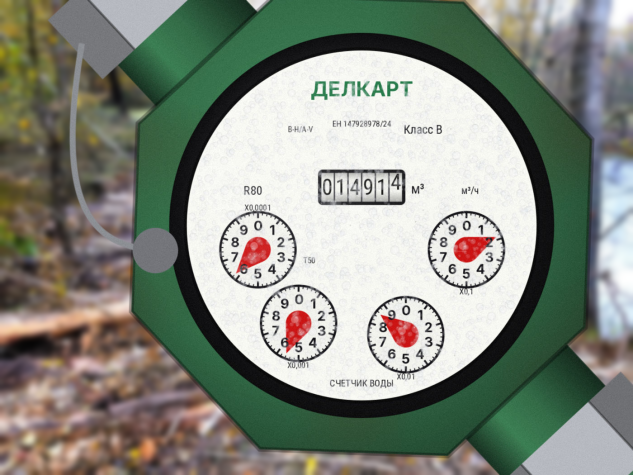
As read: 14914.1856m³
